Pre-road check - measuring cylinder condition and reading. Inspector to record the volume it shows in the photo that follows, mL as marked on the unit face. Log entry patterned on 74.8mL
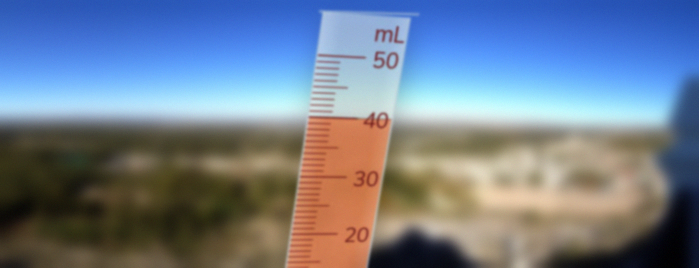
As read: 40mL
